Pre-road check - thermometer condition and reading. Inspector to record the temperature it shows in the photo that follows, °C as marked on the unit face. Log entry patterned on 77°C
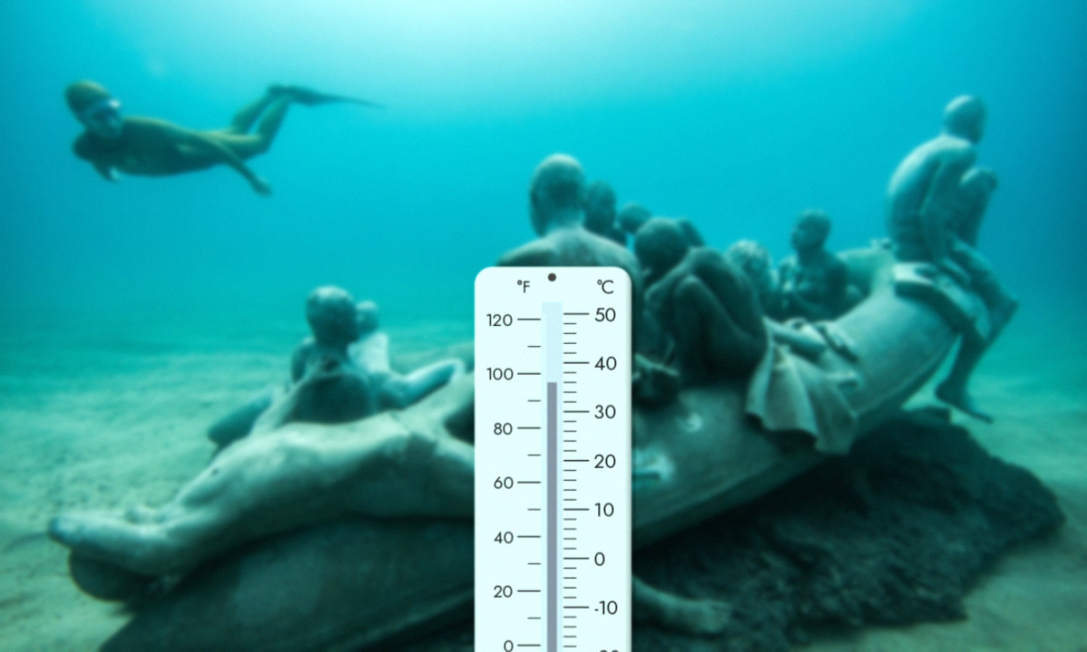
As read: 36°C
